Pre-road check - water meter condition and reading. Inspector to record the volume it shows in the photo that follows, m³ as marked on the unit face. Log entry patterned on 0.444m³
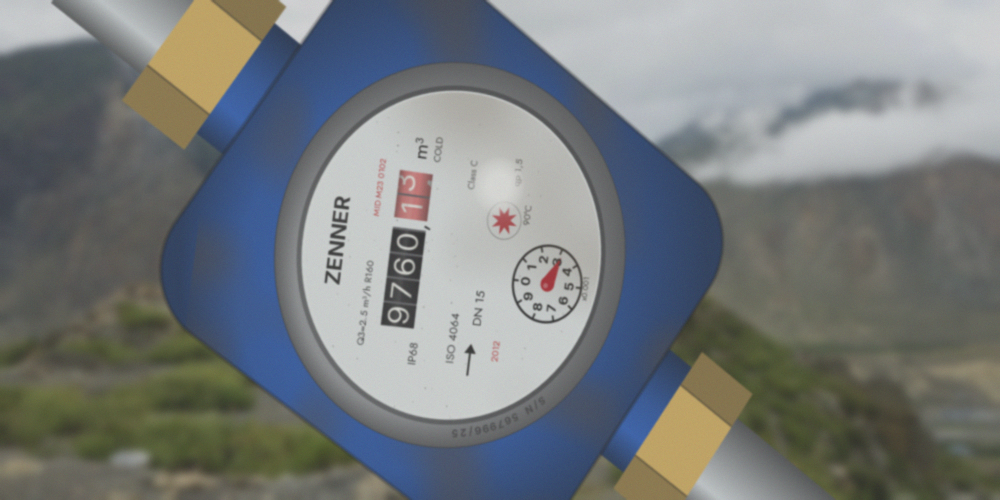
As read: 9760.133m³
